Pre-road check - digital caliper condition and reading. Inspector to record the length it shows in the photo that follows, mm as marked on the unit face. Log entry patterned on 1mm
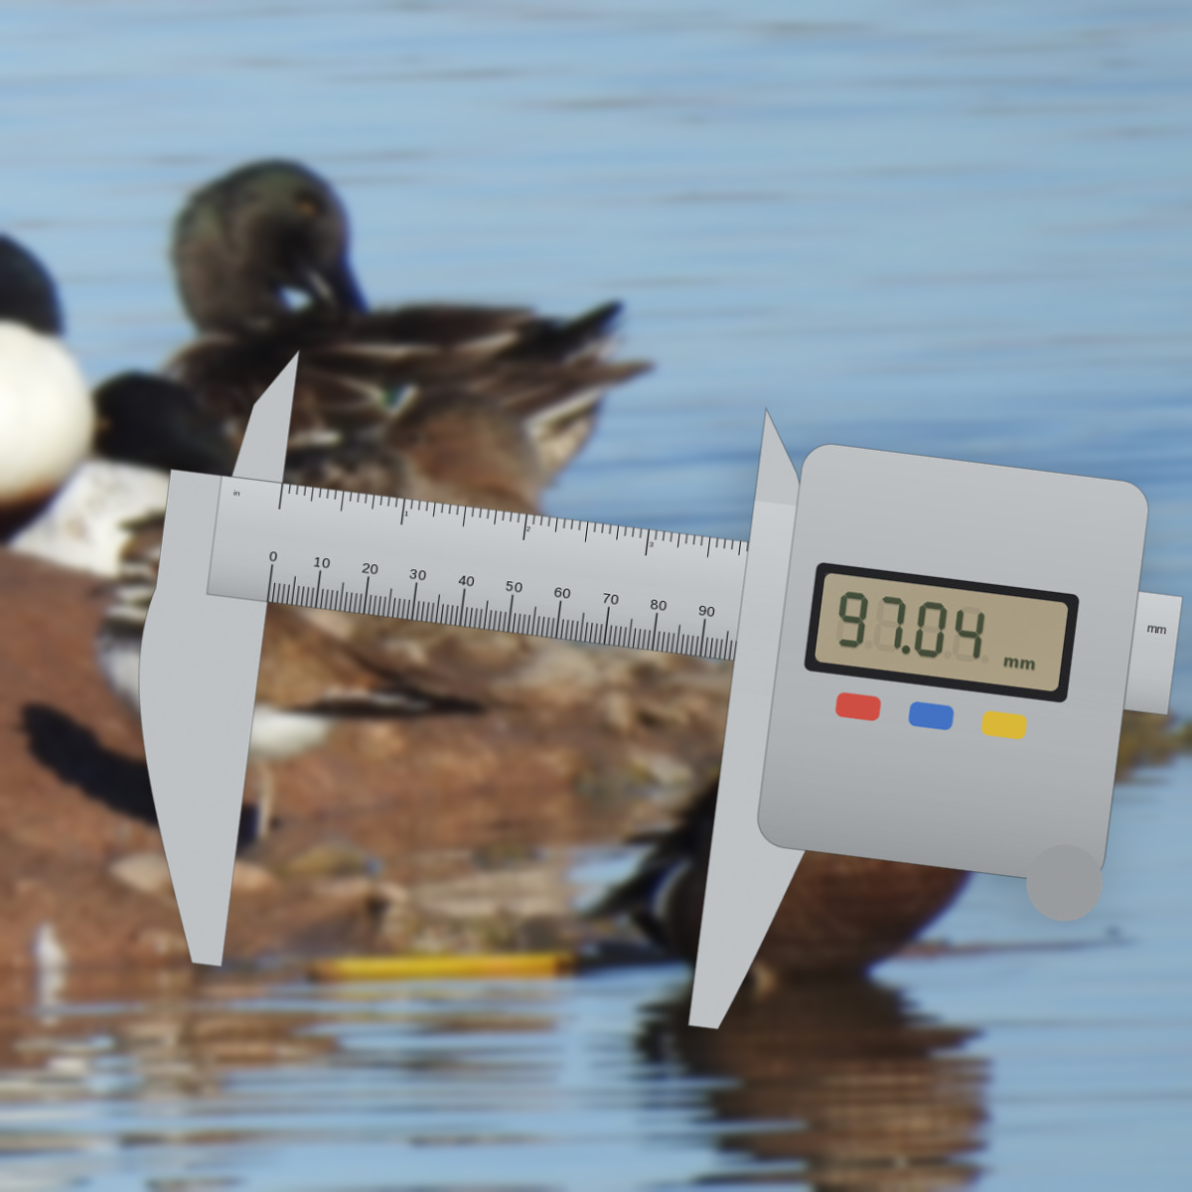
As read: 97.04mm
